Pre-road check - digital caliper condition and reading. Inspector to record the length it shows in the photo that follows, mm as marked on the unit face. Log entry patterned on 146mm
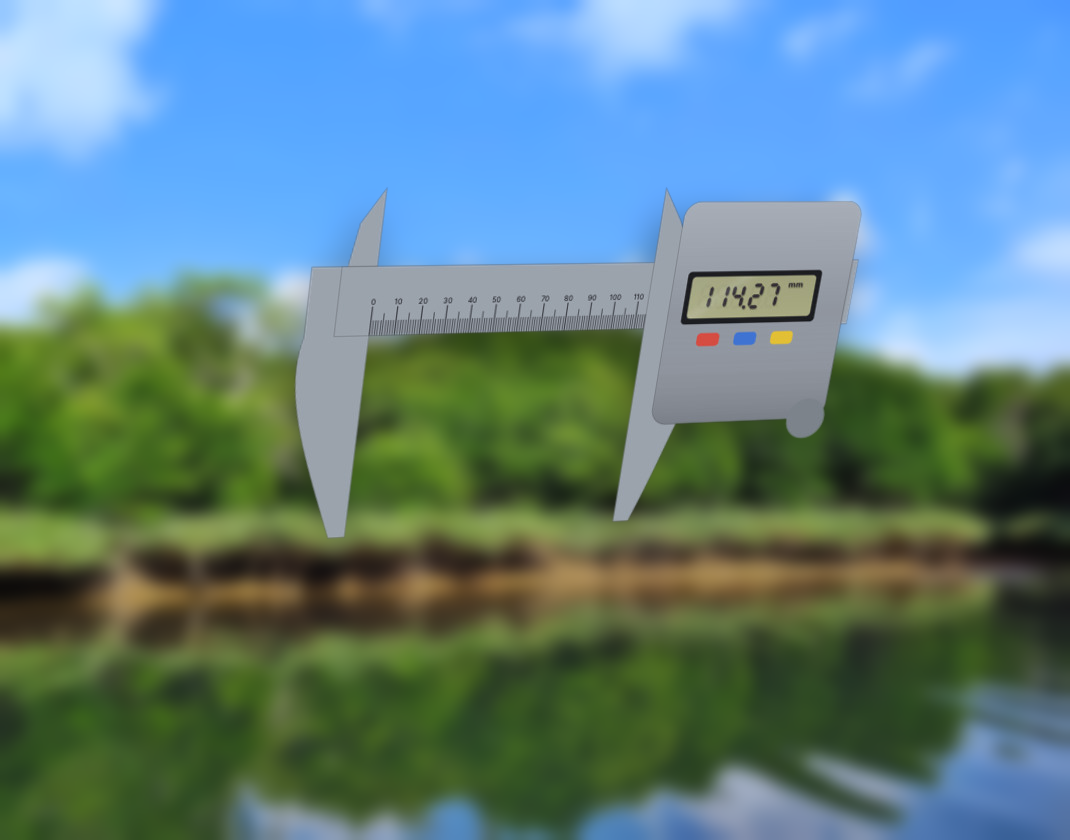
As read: 114.27mm
